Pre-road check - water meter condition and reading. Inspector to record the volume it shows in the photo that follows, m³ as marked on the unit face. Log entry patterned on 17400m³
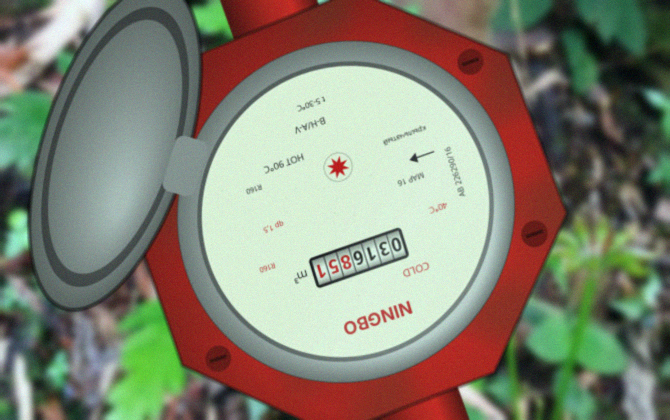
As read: 316.851m³
